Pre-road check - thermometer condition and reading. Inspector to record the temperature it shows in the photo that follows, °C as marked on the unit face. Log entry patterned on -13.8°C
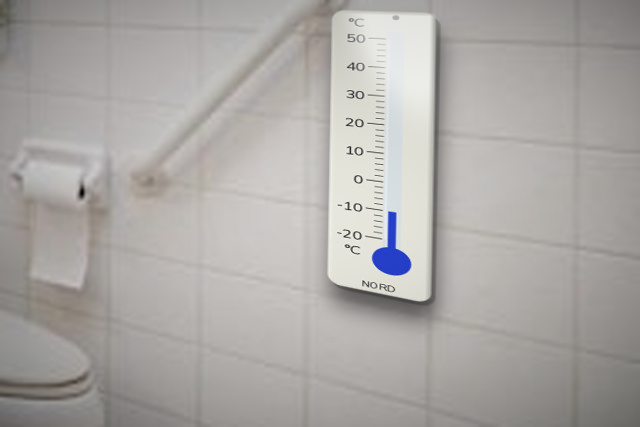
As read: -10°C
